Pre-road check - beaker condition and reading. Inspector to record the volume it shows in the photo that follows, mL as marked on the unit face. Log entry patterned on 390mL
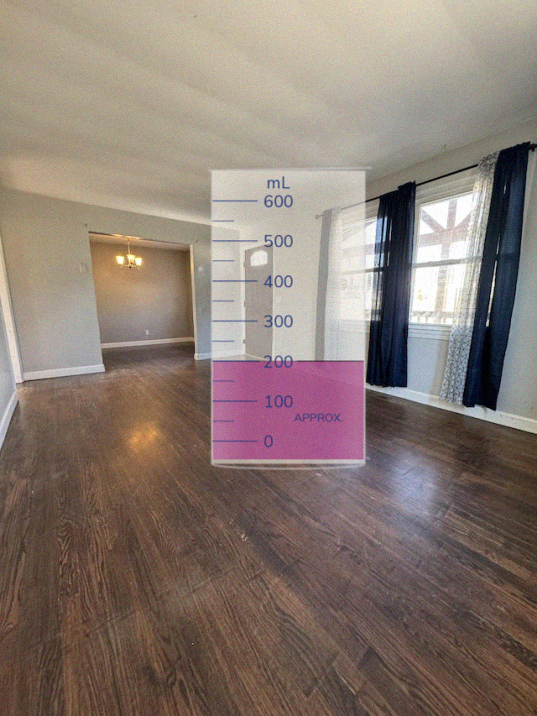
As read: 200mL
